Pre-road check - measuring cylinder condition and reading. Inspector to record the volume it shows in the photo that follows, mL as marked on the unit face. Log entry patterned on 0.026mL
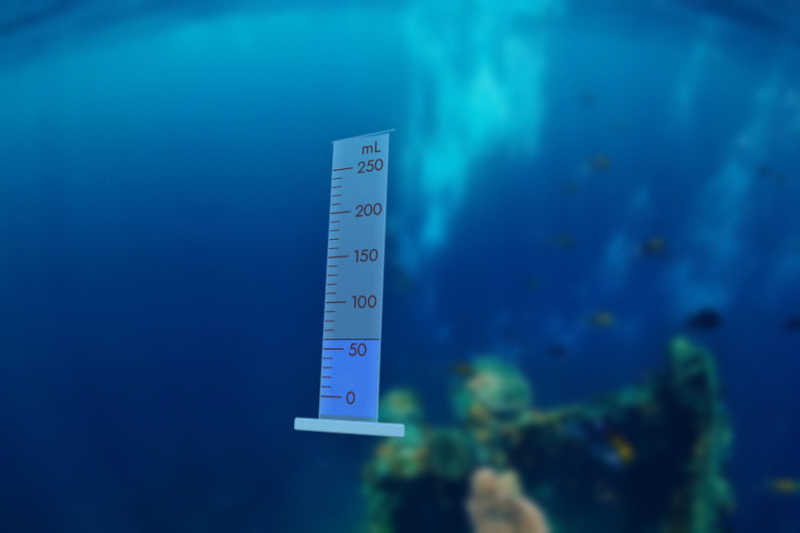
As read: 60mL
